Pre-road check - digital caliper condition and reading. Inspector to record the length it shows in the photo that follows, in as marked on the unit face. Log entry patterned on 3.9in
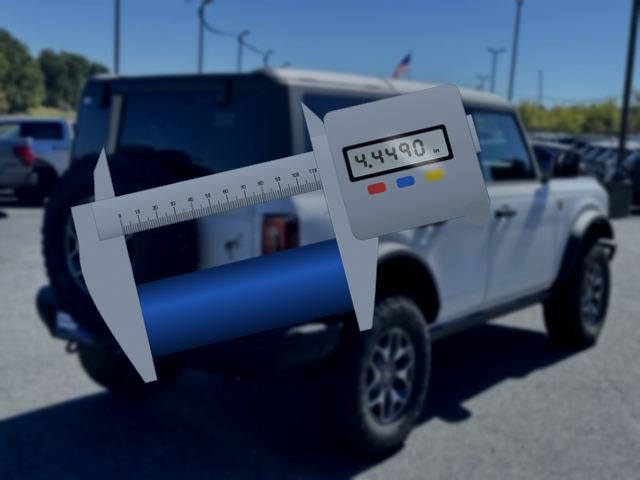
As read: 4.4490in
